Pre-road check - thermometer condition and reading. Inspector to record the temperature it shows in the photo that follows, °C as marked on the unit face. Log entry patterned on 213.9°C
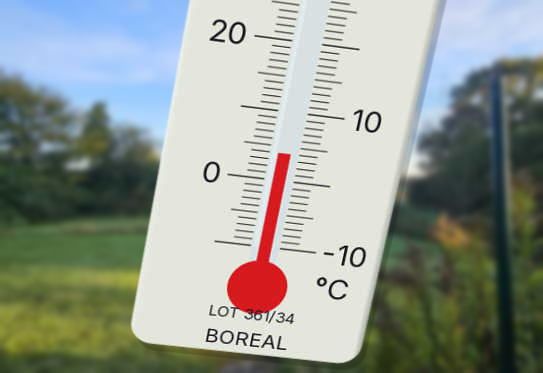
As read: 4°C
